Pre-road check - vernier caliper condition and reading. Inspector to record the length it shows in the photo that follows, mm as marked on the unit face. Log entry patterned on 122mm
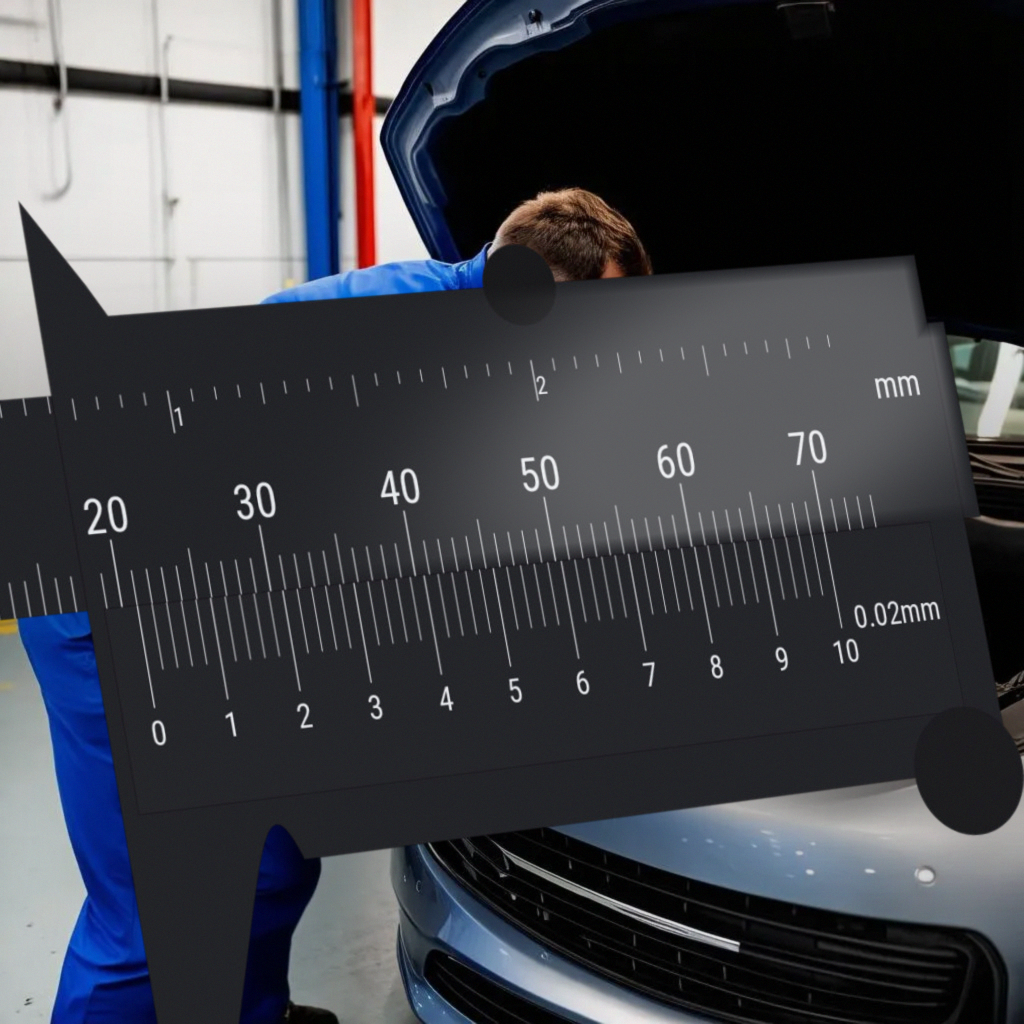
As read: 21.0mm
